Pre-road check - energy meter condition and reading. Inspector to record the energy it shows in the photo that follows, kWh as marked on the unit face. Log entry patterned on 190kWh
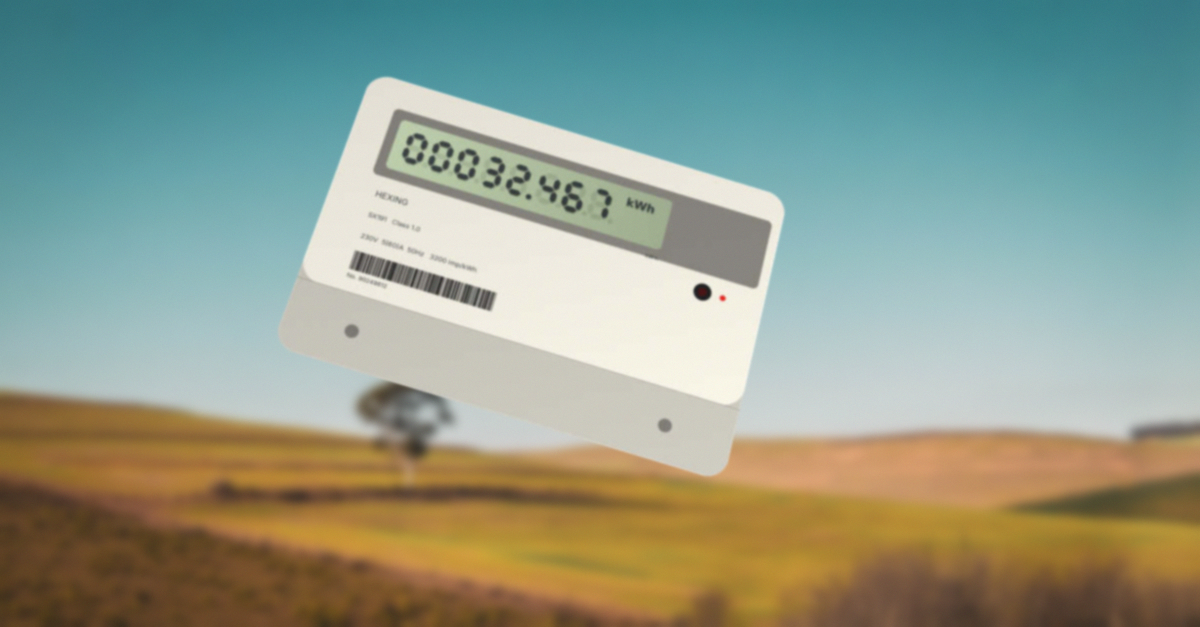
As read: 32.467kWh
